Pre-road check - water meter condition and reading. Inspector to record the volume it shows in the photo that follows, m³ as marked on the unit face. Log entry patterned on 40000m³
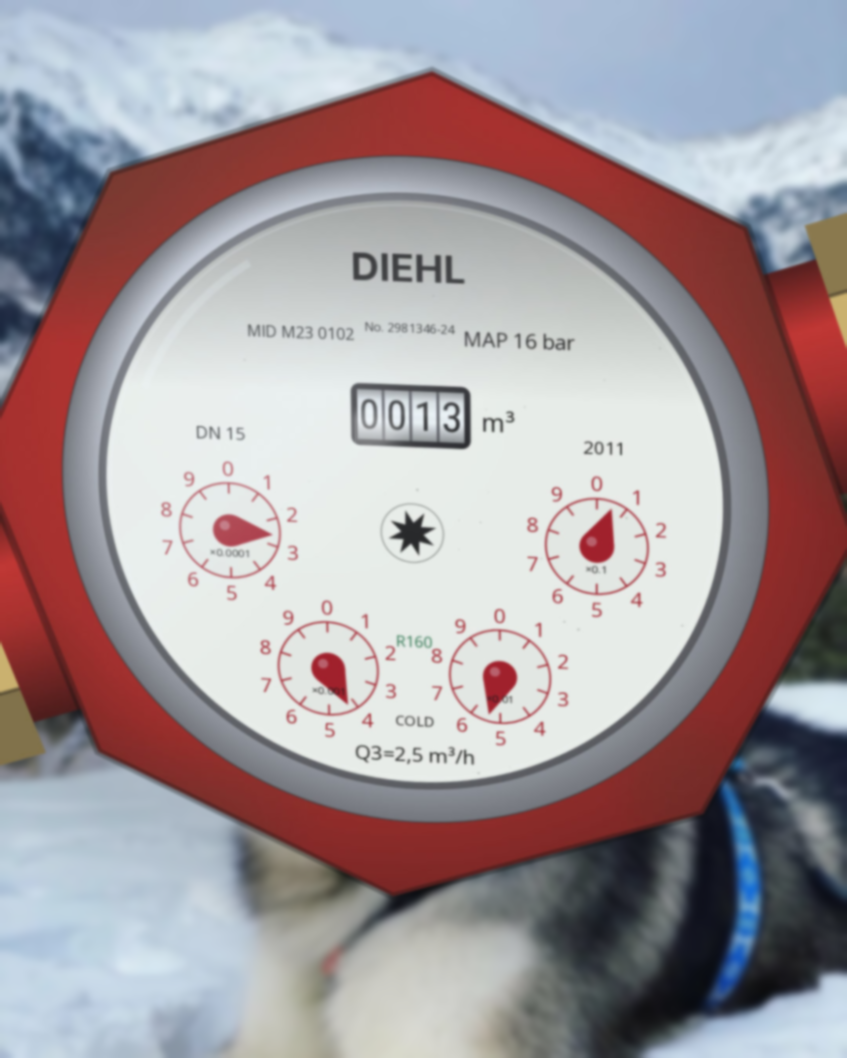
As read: 13.0542m³
